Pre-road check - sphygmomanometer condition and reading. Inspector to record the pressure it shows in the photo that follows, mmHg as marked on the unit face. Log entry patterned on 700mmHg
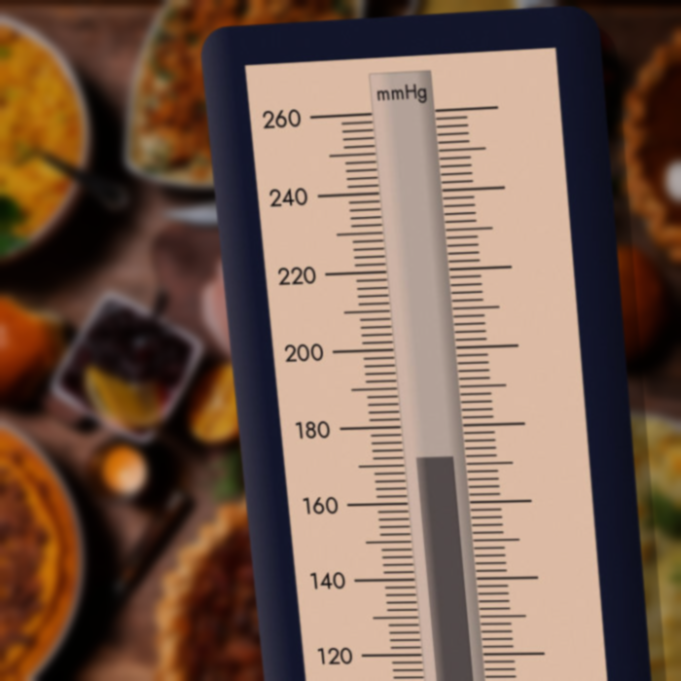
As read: 172mmHg
